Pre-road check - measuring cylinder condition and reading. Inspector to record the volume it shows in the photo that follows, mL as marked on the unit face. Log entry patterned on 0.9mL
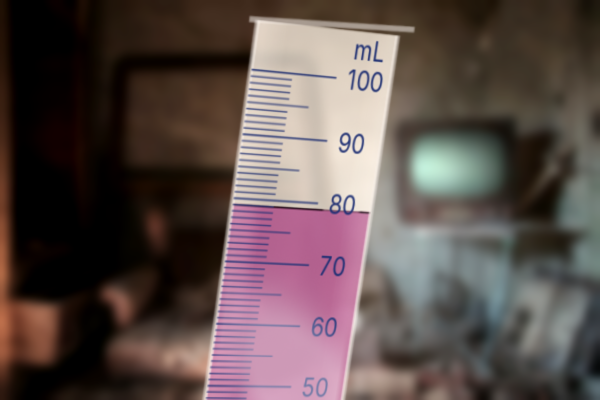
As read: 79mL
